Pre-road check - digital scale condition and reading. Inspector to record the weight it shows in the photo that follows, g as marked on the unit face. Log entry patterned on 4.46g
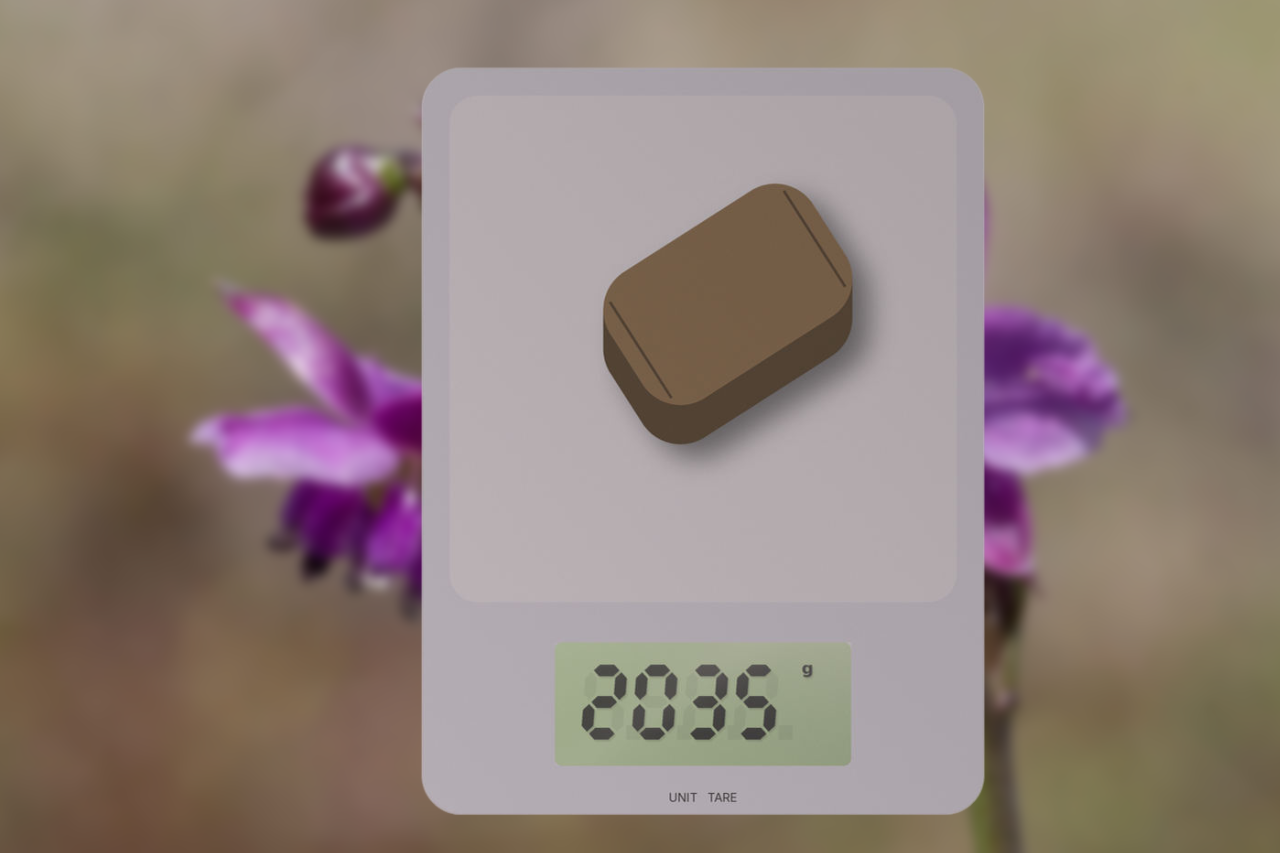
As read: 2035g
